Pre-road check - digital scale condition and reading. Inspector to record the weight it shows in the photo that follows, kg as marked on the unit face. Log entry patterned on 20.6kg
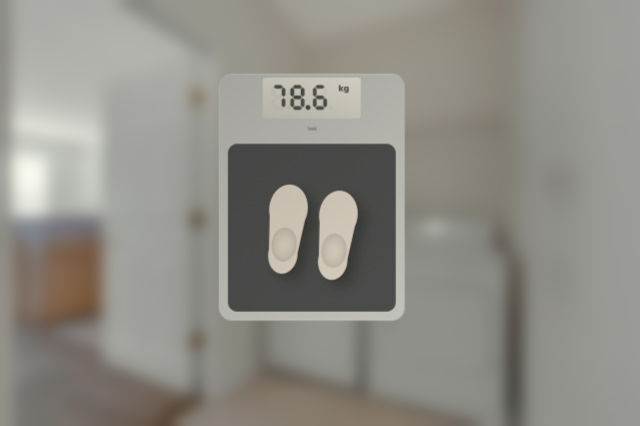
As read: 78.6kg
